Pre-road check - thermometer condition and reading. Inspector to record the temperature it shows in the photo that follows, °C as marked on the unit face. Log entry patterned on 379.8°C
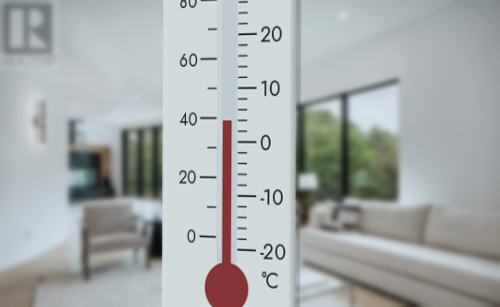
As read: 4°C
